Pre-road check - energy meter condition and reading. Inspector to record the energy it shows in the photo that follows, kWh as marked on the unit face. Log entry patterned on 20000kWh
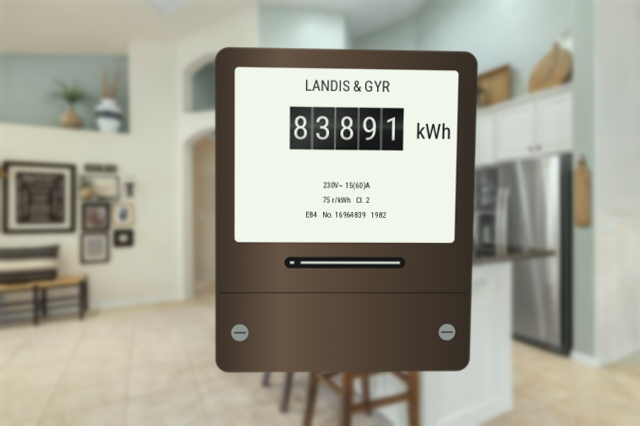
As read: 83891kWh
